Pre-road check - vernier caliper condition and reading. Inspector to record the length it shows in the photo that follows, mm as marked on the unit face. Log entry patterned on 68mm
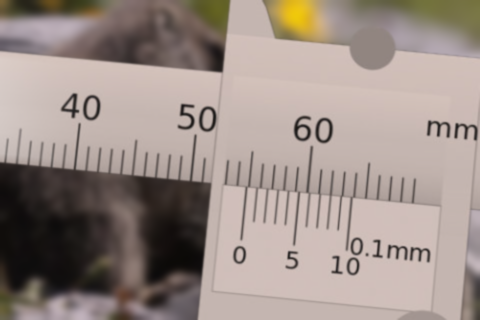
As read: 54.8mm
